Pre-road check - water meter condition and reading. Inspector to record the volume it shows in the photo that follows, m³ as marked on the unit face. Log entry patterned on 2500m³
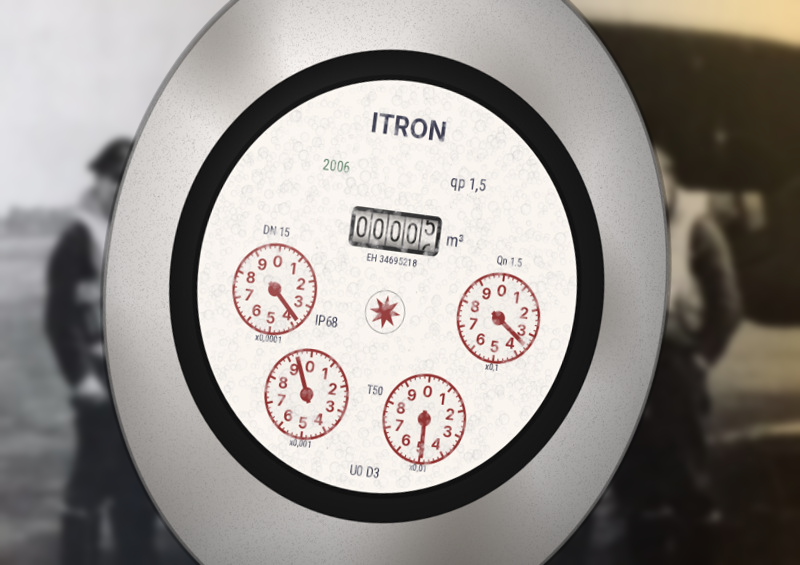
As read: 5.3493m³
